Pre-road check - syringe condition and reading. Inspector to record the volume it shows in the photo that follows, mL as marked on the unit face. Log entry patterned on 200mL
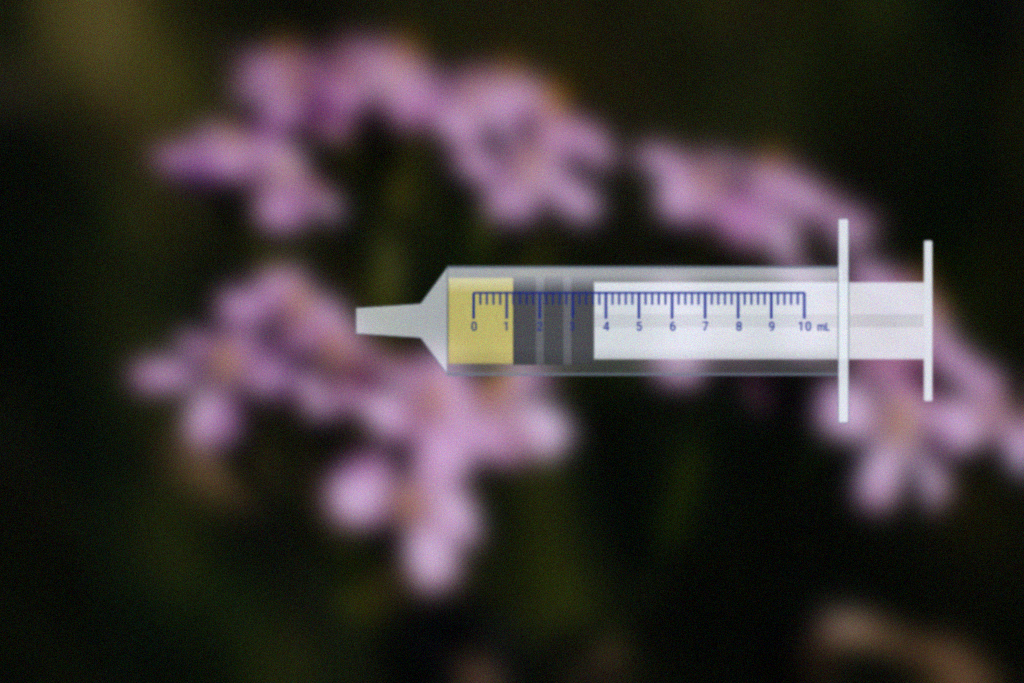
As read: 1.2mL
